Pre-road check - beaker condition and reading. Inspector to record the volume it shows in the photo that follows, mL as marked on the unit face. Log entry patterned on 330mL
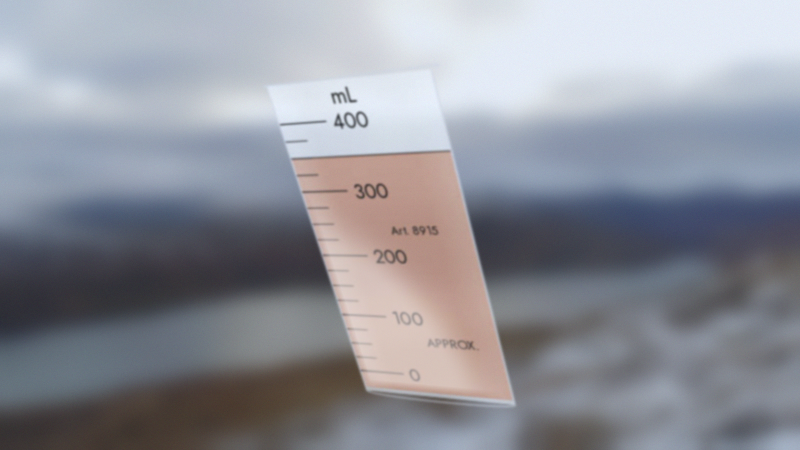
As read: 350mL
